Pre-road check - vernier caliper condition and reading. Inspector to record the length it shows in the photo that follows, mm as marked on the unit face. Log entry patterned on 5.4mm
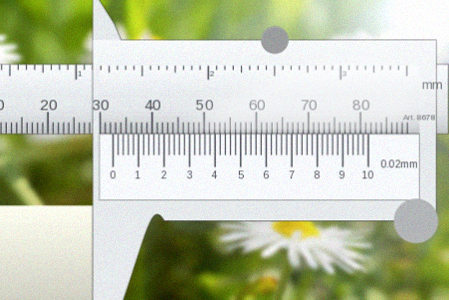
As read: 32.5mm
